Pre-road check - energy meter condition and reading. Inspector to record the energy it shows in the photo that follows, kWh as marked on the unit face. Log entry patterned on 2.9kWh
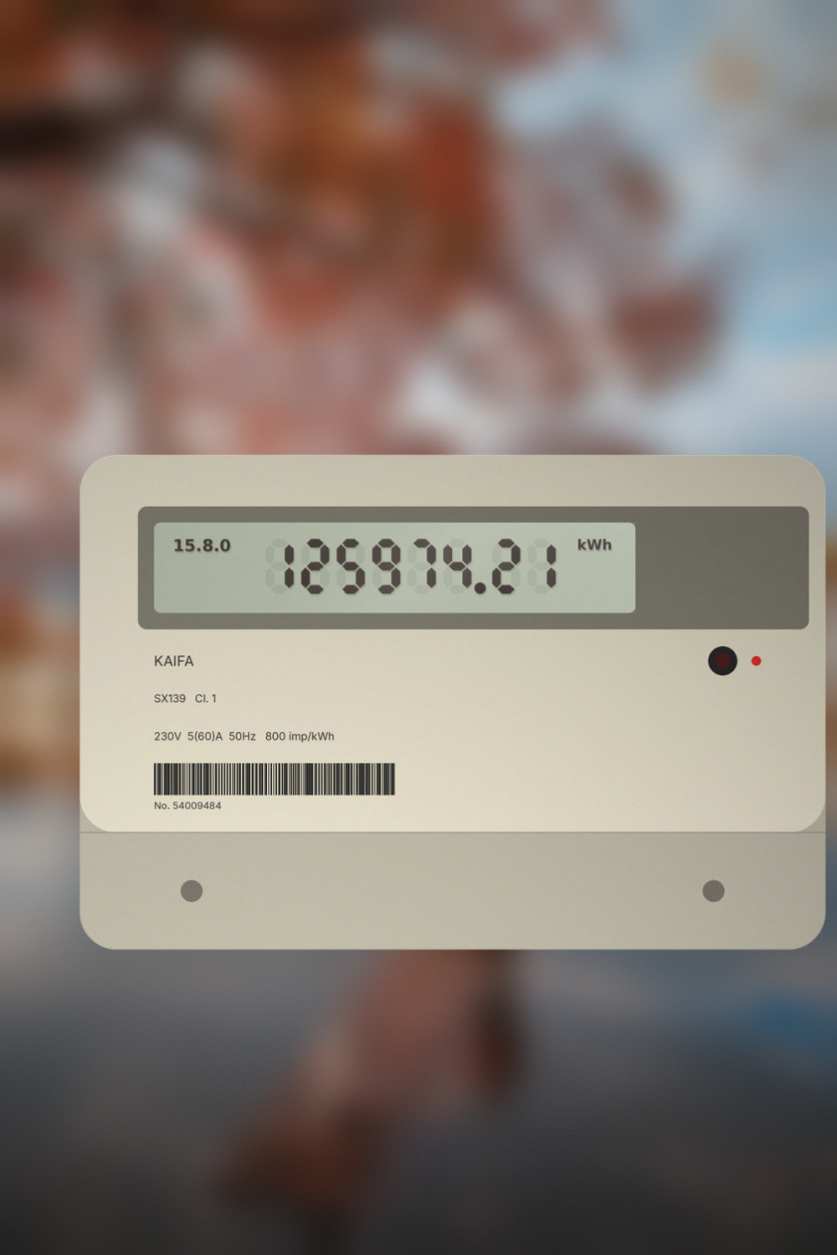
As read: 125974.21kWh
